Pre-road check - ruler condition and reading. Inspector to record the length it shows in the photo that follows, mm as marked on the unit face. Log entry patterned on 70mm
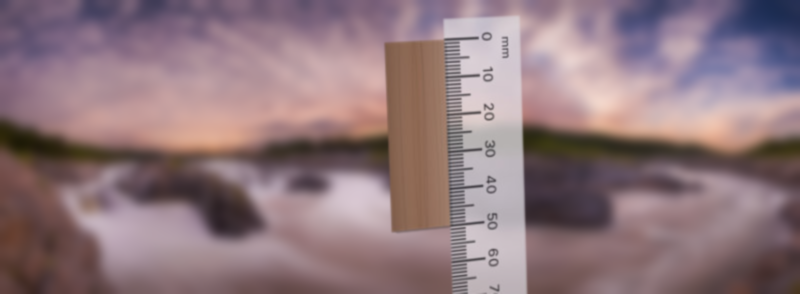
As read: 50mm
